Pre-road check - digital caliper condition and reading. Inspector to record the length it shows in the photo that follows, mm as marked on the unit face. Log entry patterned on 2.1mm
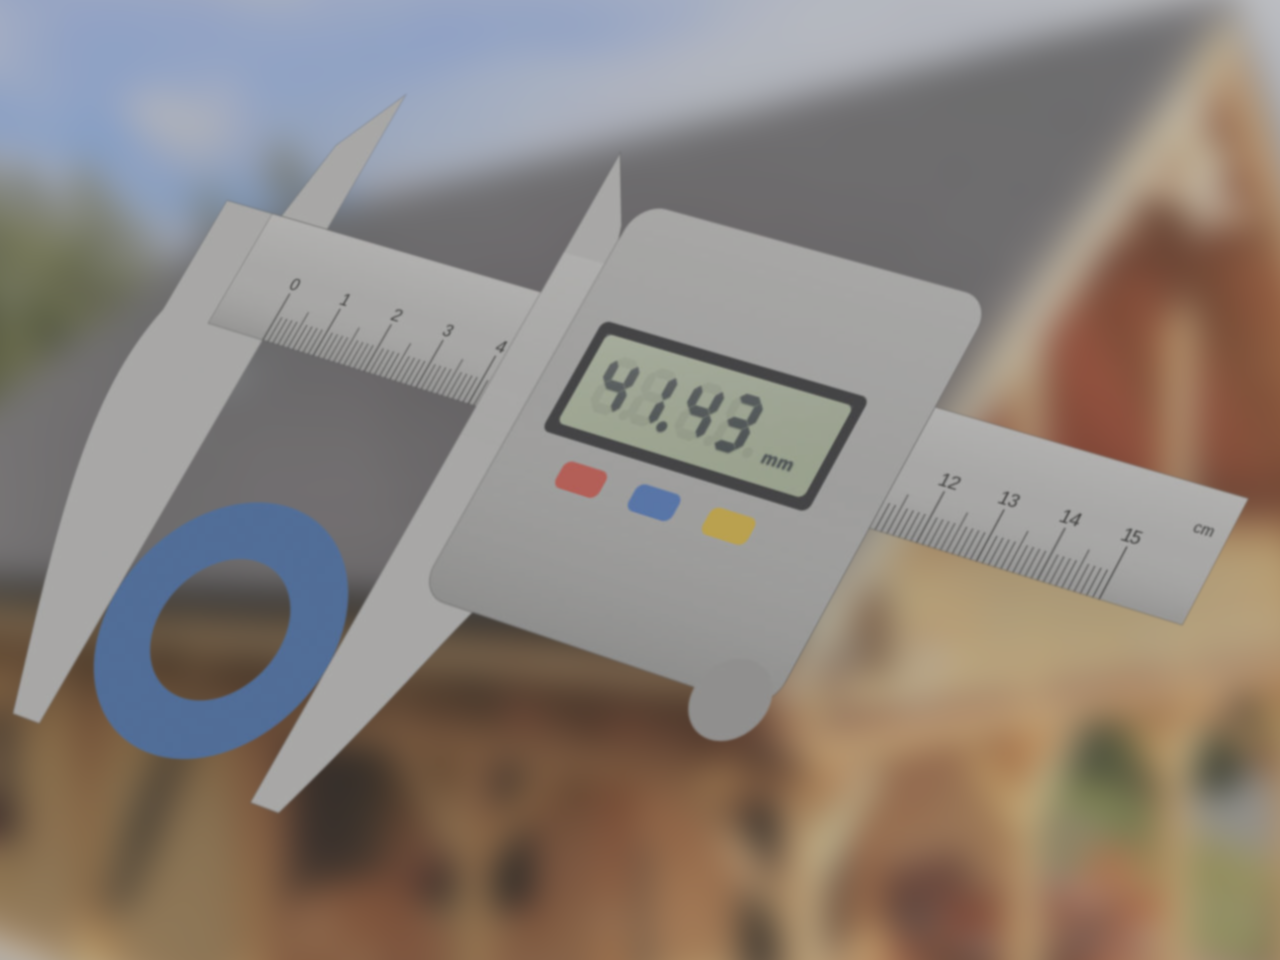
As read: 41.43mm
